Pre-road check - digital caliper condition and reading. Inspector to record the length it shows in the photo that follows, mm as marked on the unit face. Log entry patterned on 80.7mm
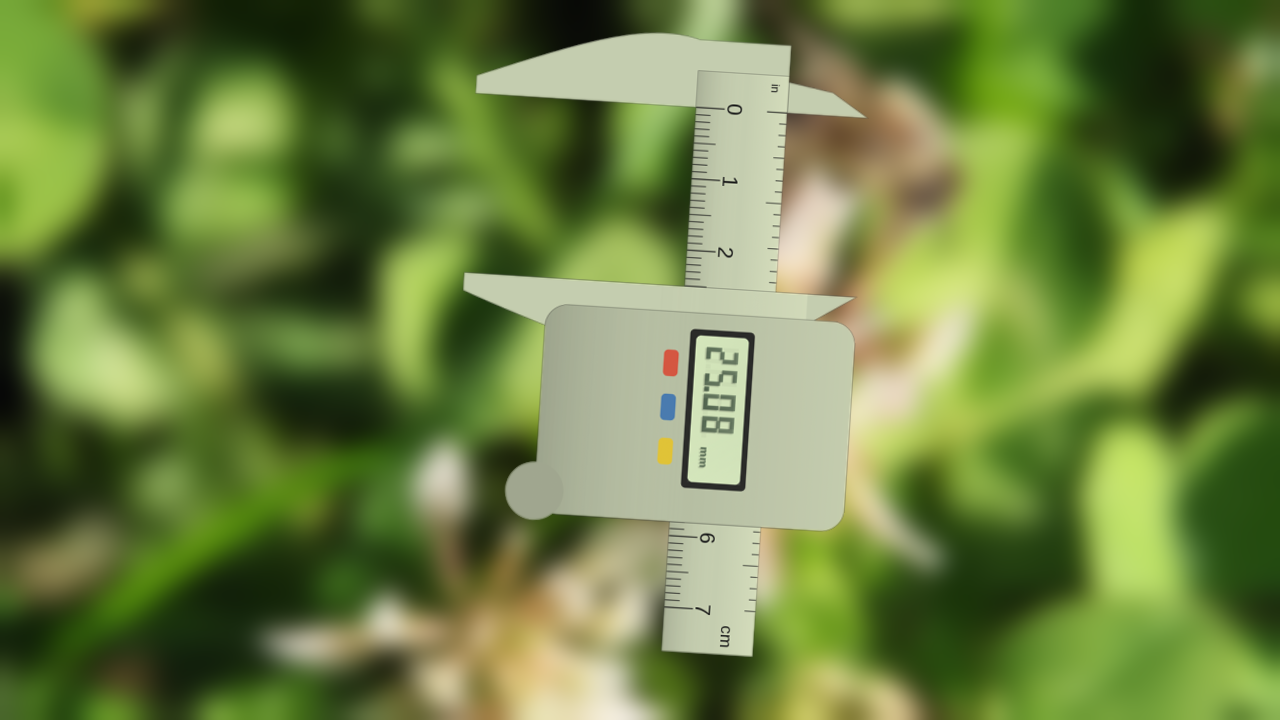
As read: 25.08mm
